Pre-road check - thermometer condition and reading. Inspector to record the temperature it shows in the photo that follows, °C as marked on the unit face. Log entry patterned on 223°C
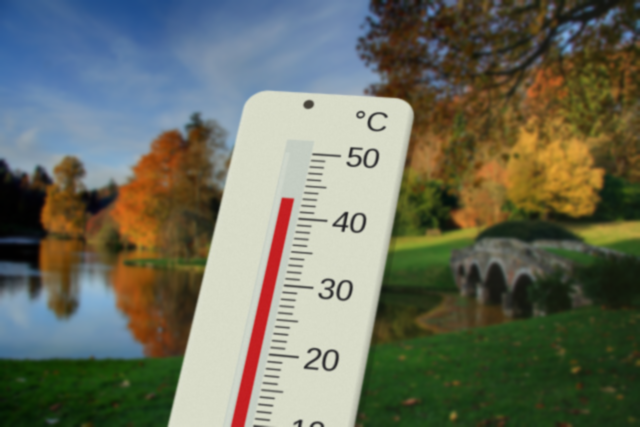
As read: 43°C
